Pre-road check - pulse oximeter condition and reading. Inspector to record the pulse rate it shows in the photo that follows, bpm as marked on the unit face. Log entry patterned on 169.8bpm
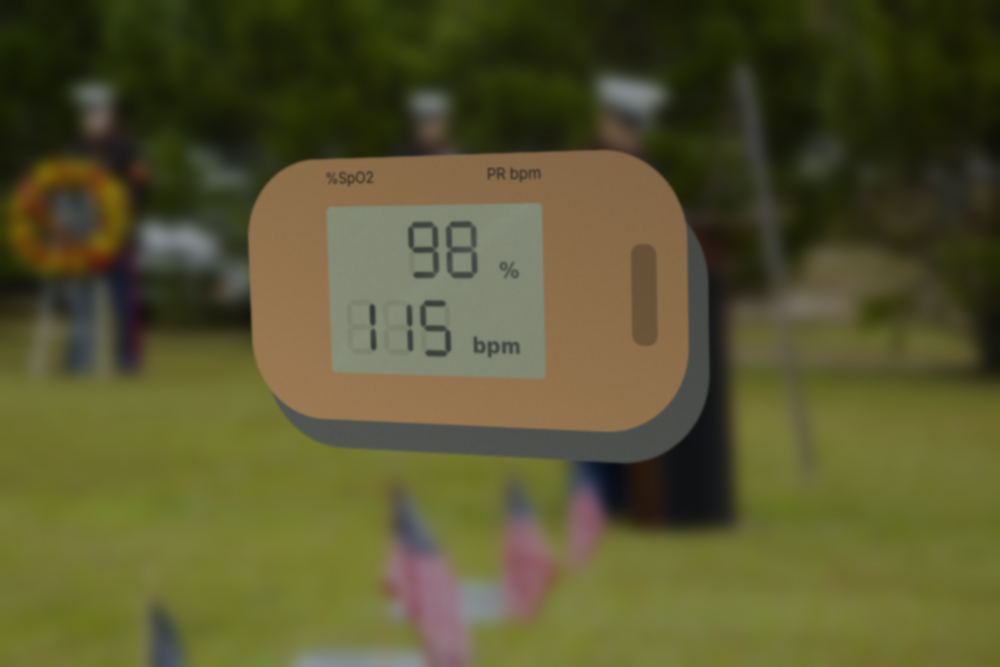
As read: 115bpm
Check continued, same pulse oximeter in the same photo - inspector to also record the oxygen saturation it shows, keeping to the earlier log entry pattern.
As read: 98%
